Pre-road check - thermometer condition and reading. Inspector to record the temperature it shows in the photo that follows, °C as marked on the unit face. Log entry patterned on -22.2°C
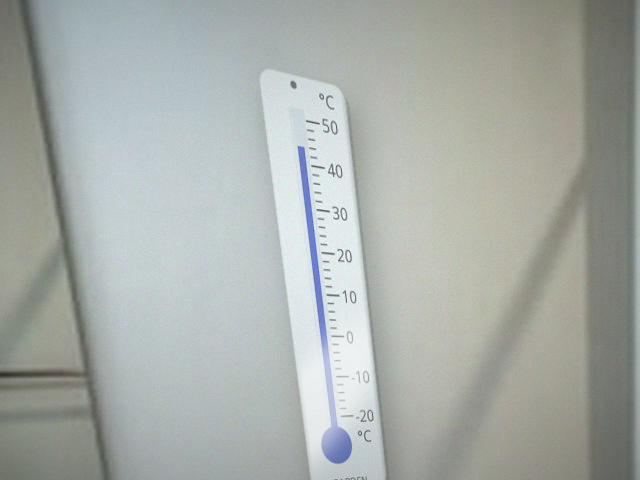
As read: 44°C
